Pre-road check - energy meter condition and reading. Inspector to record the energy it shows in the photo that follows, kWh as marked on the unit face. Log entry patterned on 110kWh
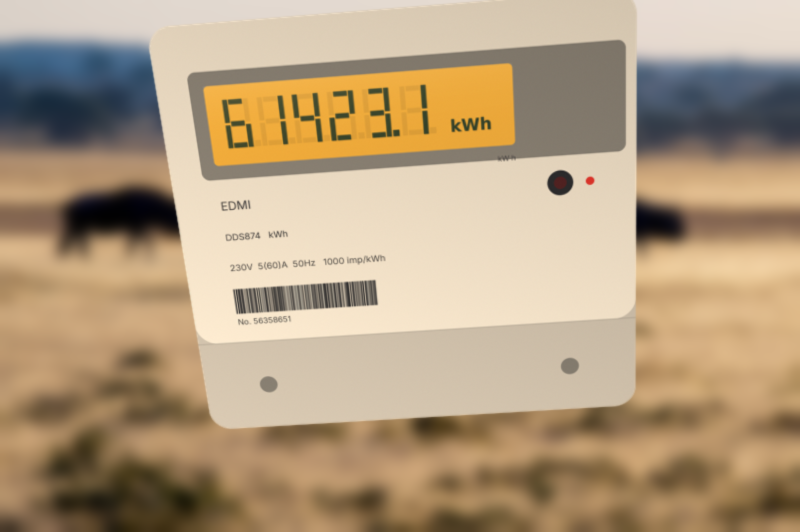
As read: 61423.1kWh
